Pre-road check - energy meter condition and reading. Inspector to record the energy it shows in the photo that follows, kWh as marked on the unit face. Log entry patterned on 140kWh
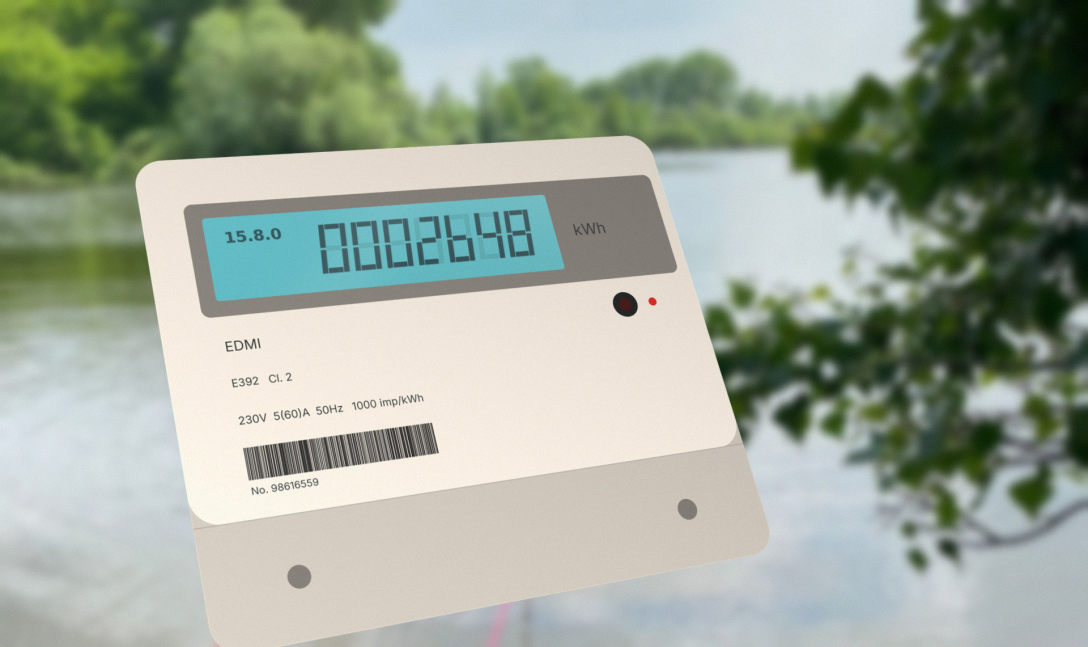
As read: 2648kWh
